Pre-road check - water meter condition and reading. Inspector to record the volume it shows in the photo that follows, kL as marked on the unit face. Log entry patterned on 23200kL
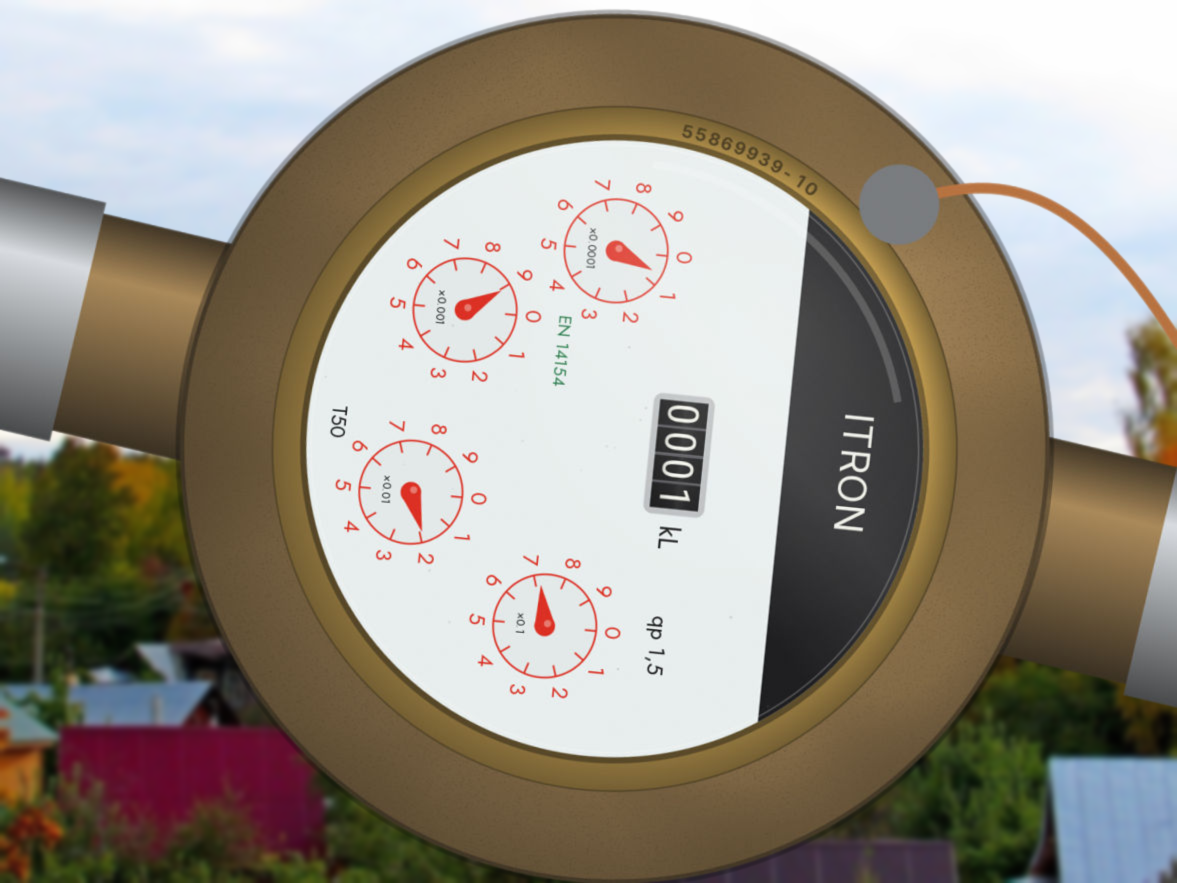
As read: 1.7190kL
